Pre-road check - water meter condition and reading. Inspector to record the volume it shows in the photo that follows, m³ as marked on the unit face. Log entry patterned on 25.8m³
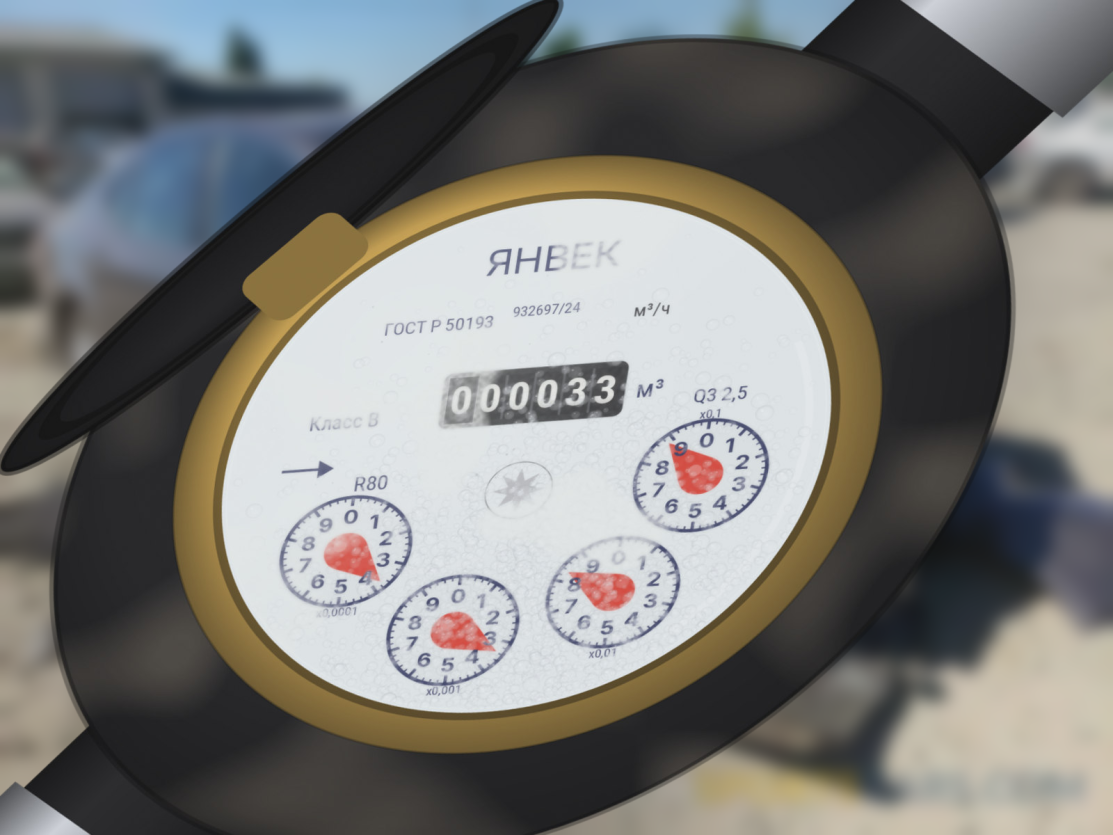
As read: 33.8833m³
